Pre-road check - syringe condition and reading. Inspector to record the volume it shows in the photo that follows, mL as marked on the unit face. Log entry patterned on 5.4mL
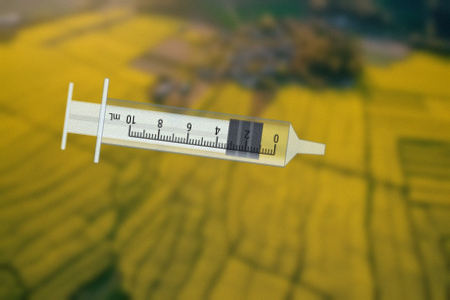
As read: 1mL
